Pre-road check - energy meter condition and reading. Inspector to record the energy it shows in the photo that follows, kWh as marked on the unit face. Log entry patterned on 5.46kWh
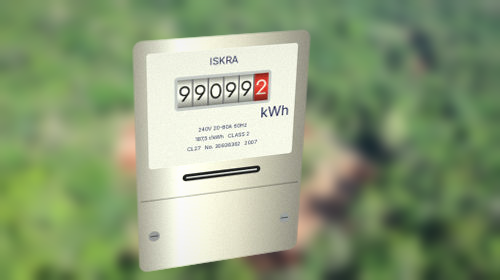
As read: 99099.2kWh
